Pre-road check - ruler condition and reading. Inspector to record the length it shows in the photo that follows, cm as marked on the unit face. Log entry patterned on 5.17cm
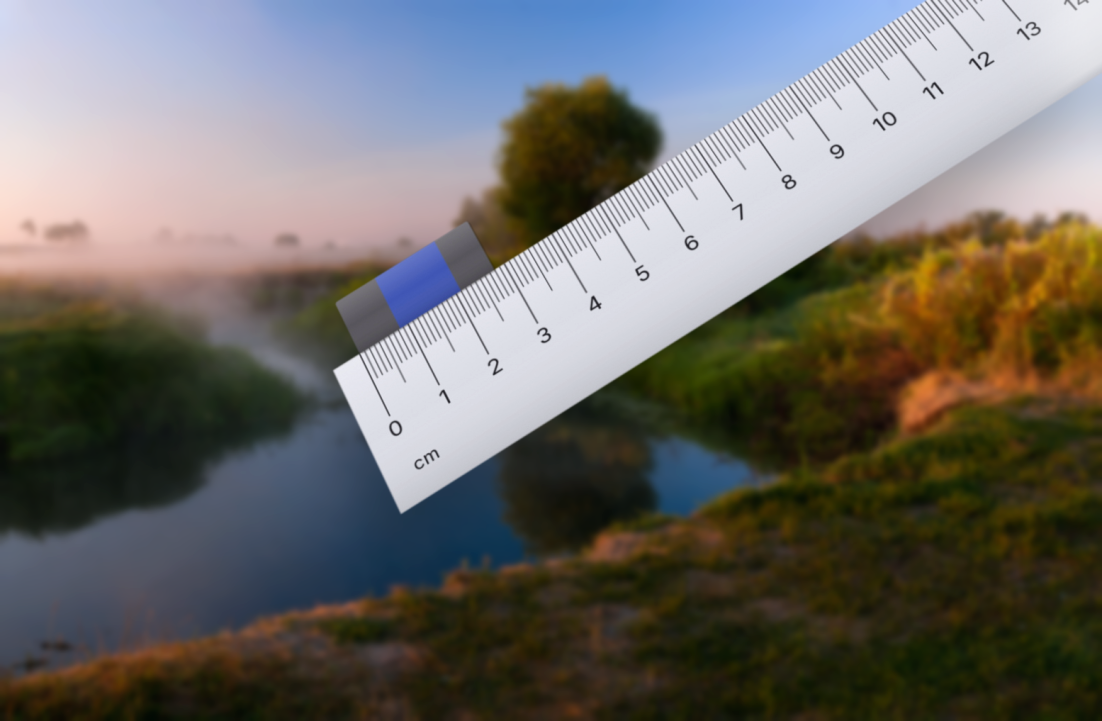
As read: 2.8cm
